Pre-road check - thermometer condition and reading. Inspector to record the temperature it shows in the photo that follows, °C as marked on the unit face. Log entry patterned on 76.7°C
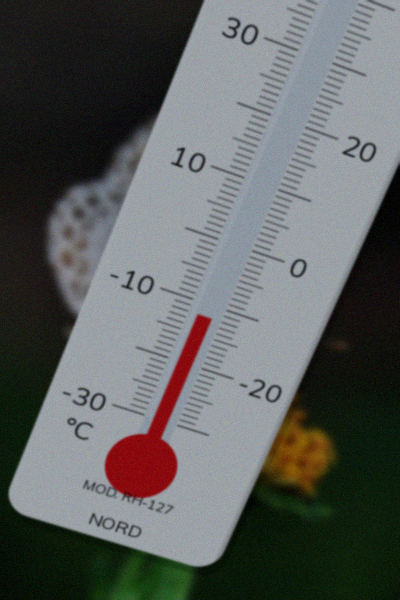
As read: -12°C
